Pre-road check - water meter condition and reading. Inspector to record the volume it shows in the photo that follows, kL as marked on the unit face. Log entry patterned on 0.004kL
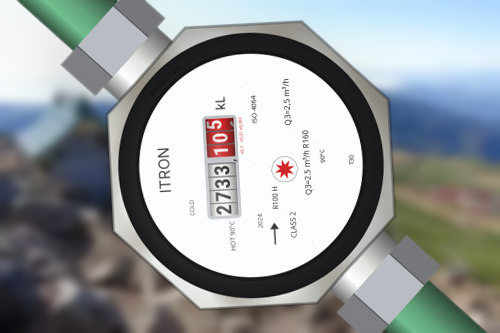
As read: 2733.105kL
